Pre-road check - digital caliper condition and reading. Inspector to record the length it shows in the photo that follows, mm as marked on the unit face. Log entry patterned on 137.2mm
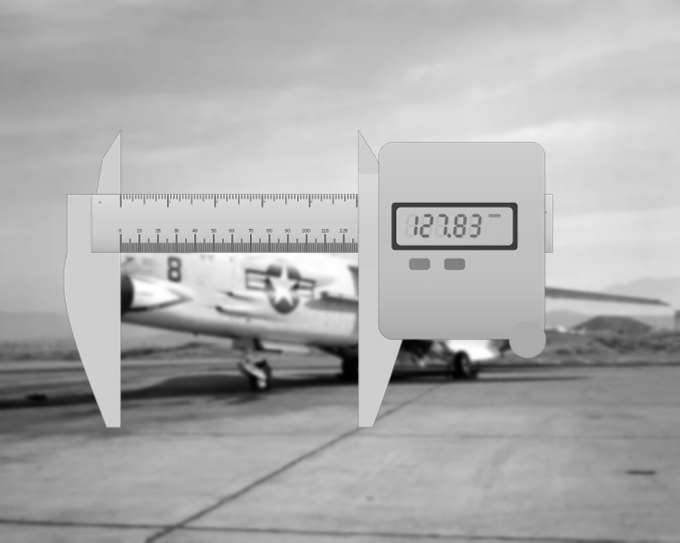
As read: 127.83mm
